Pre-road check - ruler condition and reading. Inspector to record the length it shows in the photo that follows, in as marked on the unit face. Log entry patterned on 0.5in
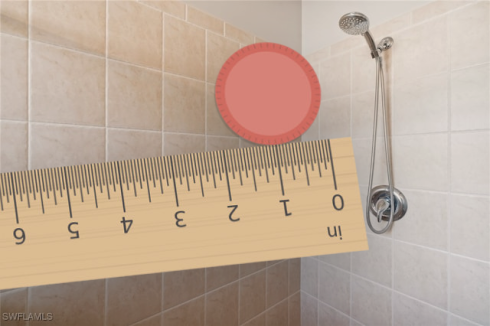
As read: 2in
